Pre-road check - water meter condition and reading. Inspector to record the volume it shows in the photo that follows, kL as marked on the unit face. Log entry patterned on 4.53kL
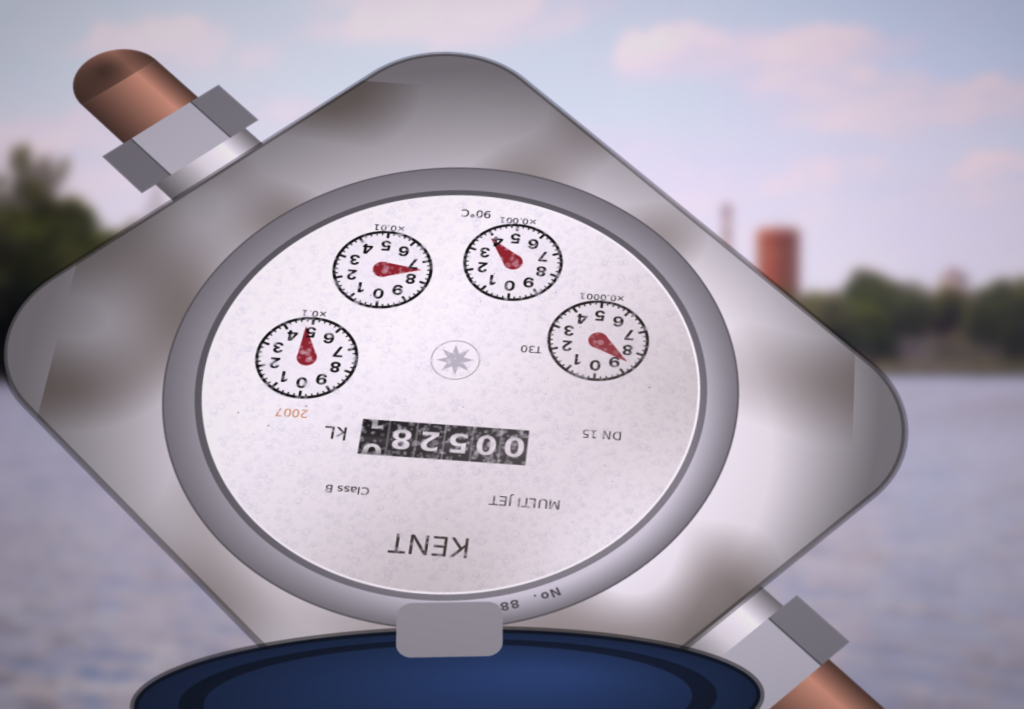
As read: 5280.4738kL
